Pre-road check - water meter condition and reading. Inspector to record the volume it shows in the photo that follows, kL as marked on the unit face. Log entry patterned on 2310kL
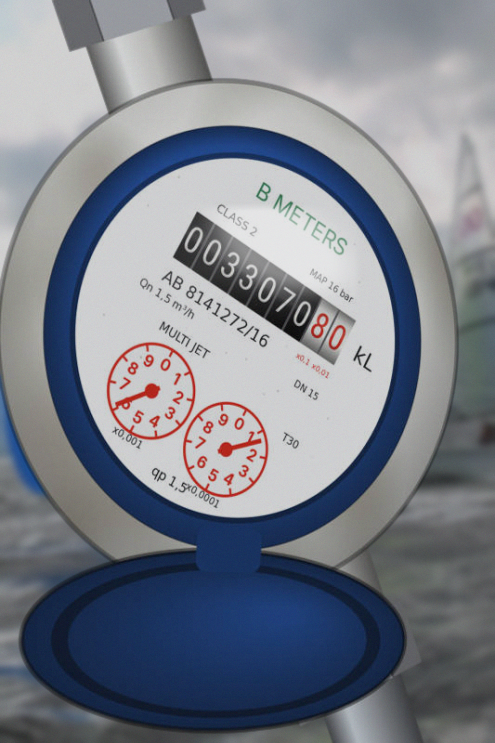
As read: 33070.8061kL
